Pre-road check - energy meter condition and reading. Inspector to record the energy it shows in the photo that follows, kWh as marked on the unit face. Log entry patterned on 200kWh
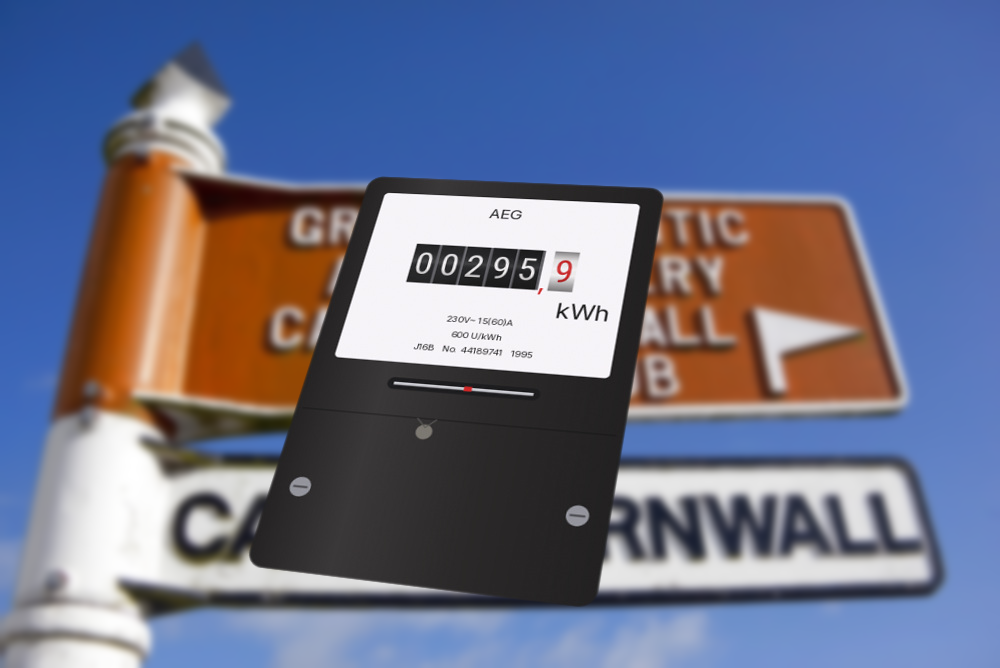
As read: 295.9kWh
